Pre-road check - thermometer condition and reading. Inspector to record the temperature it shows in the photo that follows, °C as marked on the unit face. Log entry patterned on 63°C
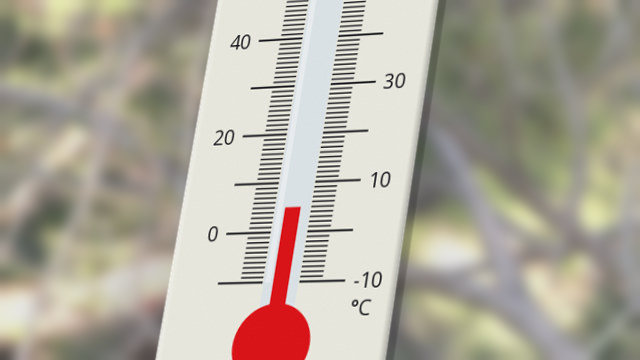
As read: 5°C
